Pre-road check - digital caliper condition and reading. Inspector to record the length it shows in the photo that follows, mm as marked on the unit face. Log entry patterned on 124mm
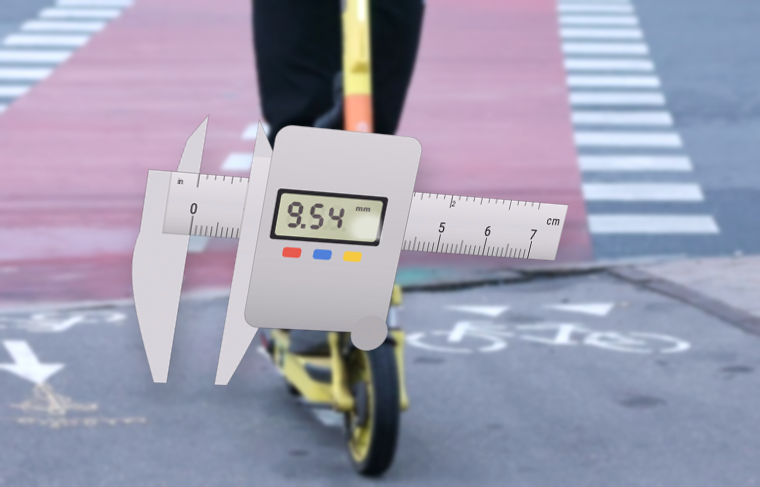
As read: 9.54mm
